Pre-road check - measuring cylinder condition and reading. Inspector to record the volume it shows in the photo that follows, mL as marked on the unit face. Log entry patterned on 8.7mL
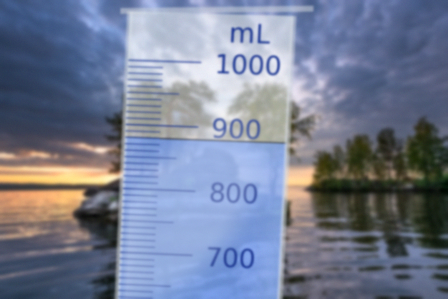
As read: 880mL
